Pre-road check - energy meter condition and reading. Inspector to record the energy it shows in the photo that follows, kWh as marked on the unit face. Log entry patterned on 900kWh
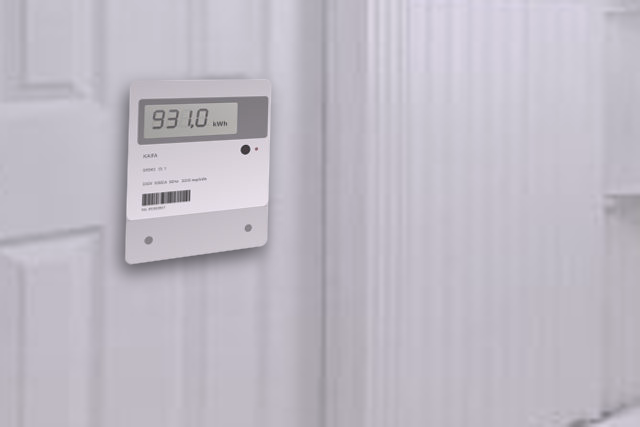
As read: 931.0kWh
